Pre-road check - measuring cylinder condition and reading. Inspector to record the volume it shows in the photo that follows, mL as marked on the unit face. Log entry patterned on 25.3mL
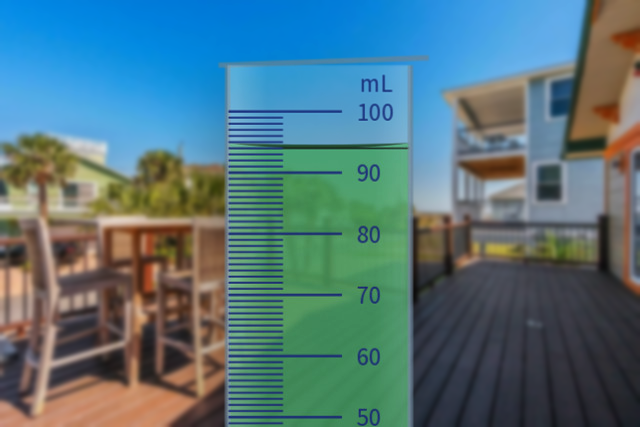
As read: 94mL
